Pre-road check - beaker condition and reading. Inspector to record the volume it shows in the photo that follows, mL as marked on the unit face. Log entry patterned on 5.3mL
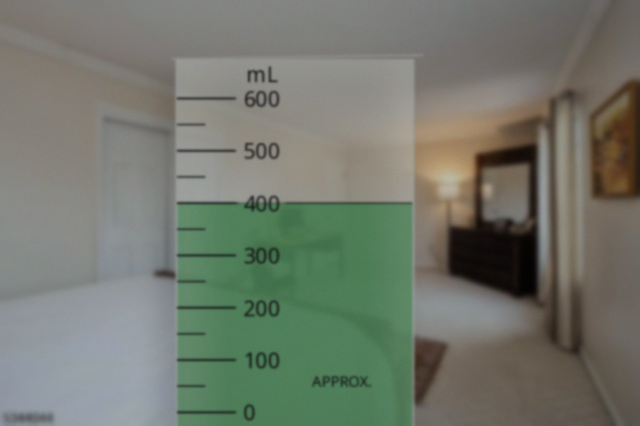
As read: 400mL
